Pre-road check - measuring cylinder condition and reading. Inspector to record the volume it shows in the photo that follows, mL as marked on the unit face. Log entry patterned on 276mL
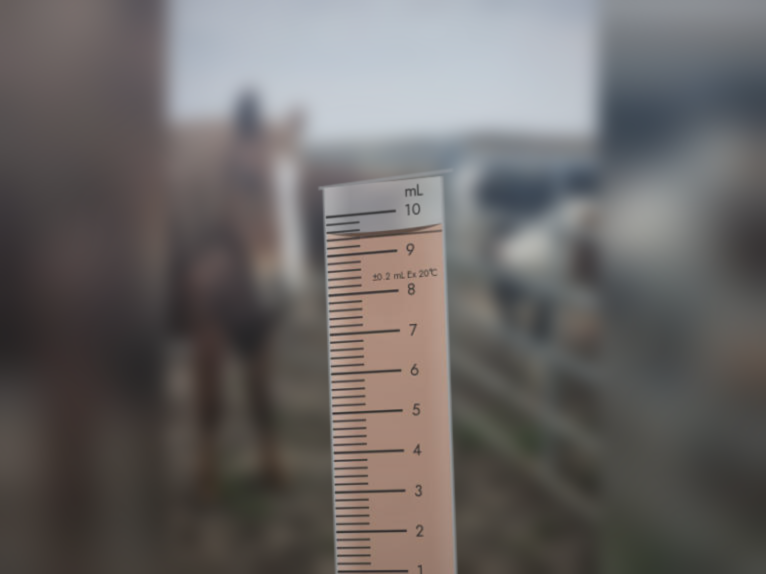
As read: 9.4mL
